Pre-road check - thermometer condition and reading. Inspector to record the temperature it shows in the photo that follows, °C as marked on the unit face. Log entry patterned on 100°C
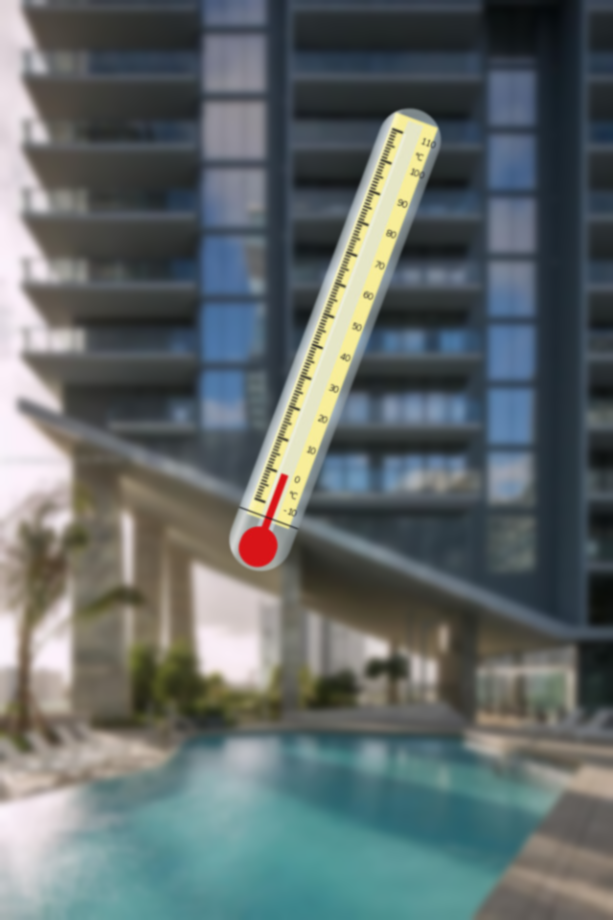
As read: 0°C
